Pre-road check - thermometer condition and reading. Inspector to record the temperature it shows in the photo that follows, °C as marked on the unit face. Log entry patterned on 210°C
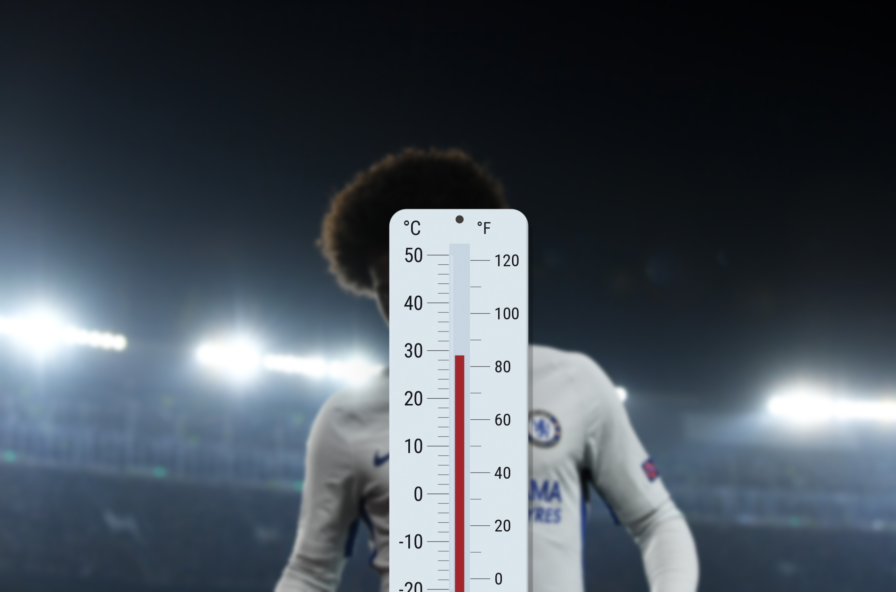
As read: 29°C
